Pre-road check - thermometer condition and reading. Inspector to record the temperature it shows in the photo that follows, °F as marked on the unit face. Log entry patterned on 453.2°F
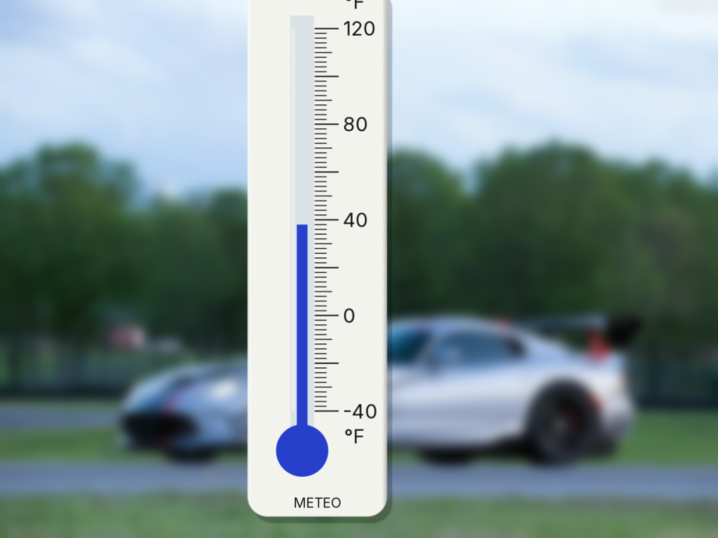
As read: 38°F
